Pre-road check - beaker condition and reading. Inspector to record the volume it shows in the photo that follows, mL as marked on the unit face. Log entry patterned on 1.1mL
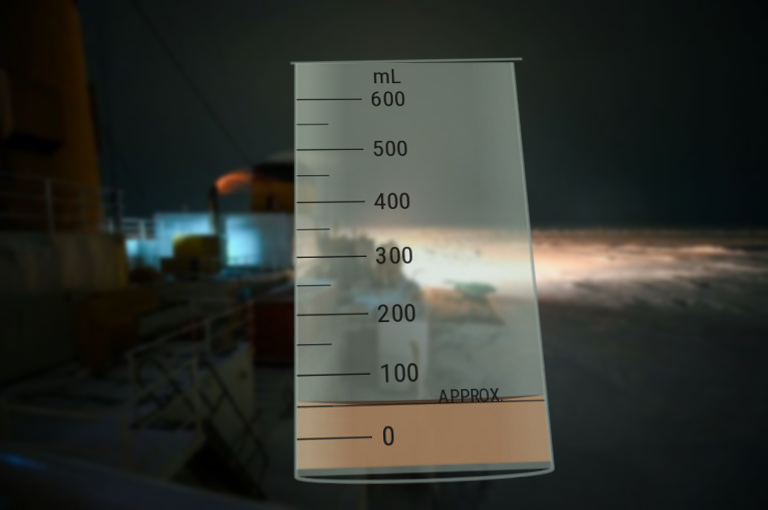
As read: 50mL
